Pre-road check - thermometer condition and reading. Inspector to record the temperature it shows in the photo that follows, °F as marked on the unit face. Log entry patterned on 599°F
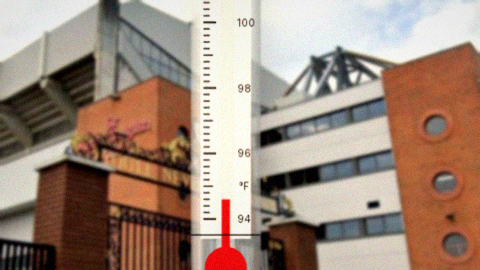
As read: 94.6°F
